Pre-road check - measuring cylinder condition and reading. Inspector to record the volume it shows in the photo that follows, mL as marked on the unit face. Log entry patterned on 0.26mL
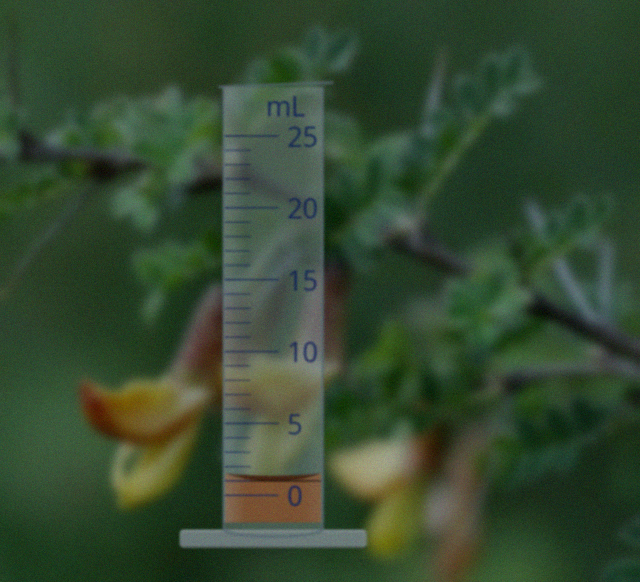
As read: 1mL
